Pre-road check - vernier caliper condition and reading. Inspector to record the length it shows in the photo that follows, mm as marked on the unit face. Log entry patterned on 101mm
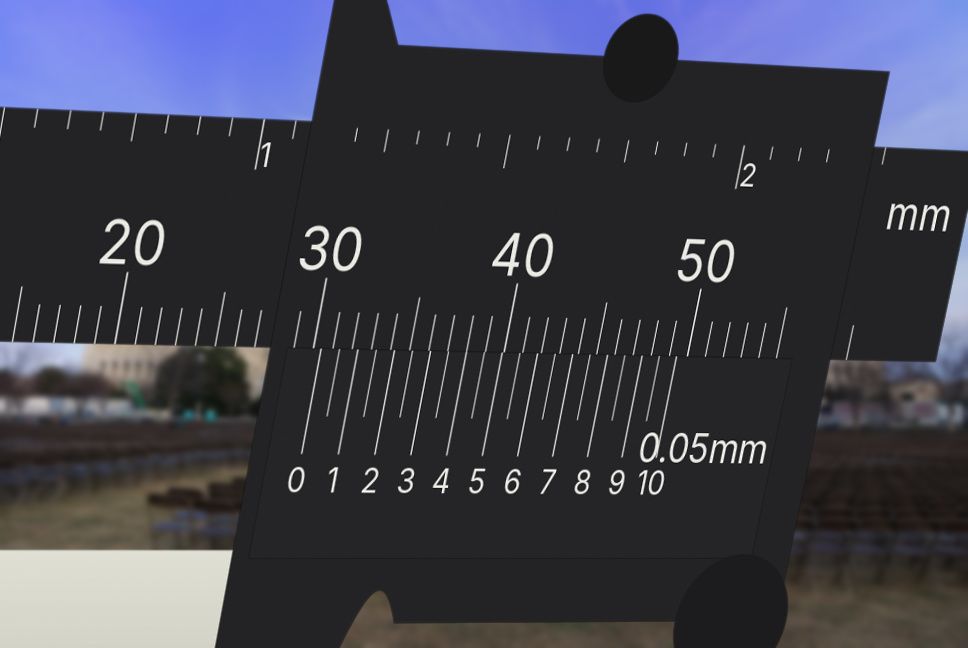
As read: 30.4mm
